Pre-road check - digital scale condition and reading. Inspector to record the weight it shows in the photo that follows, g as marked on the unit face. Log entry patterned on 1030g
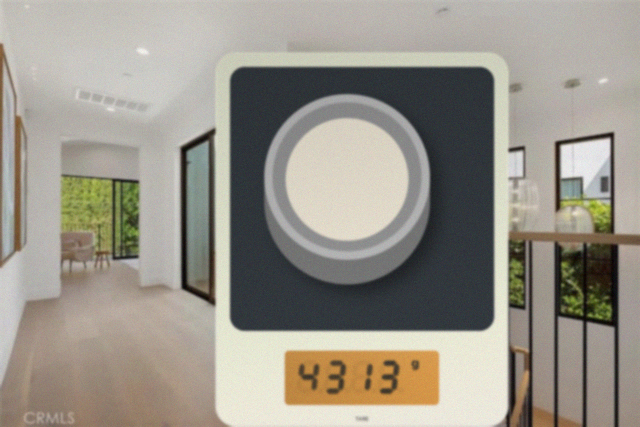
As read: 4313g
